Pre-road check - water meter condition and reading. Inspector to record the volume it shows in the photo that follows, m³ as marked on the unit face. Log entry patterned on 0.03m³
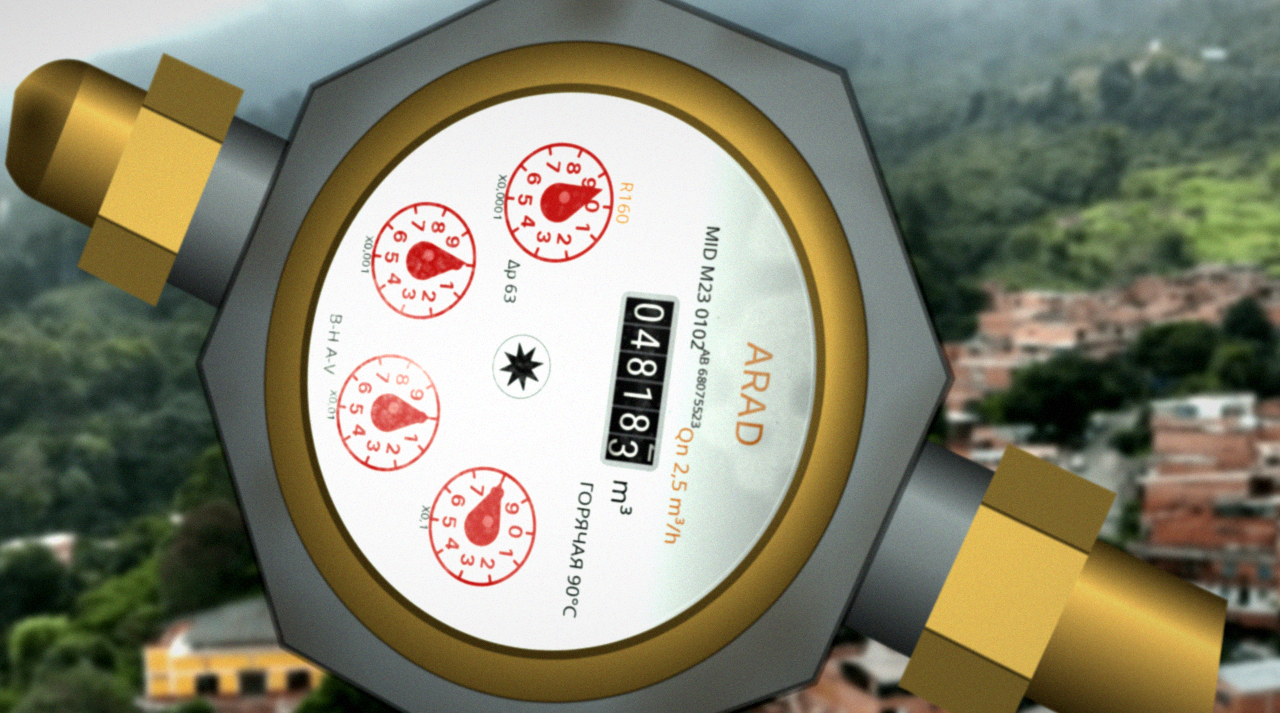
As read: 48182.7999m³
